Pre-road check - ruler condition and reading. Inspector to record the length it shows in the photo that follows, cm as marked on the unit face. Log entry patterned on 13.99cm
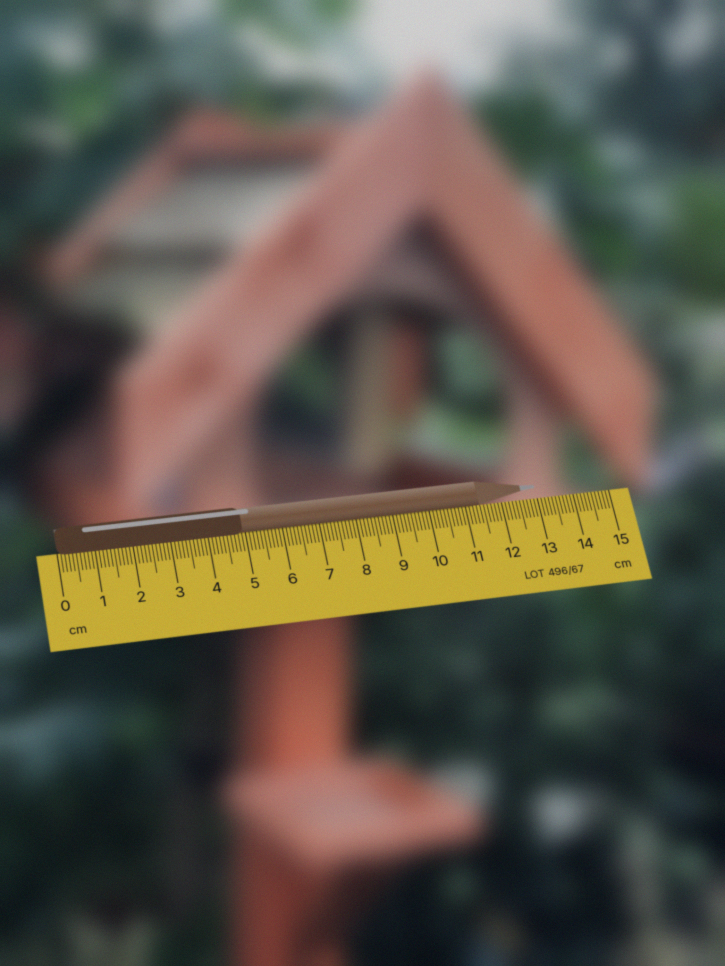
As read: 13cm
